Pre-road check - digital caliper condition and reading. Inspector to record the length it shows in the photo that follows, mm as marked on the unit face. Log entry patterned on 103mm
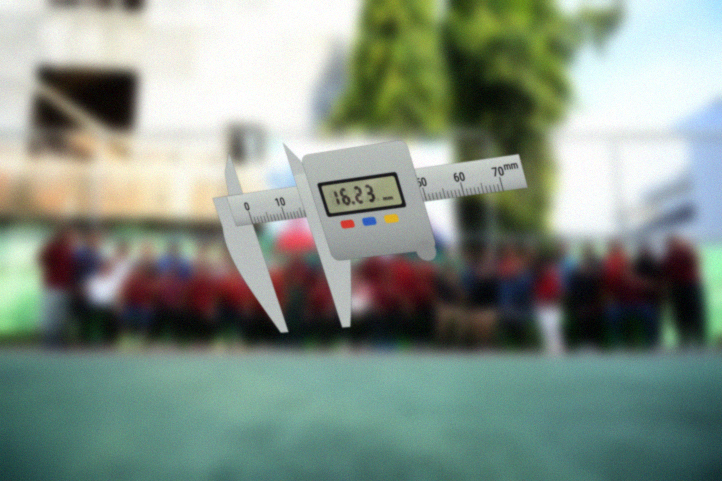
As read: 16.23mm
